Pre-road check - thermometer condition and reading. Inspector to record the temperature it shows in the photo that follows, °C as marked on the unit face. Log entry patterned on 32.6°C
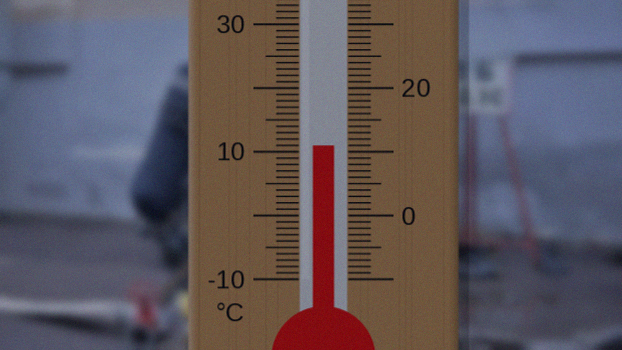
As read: 11°C
